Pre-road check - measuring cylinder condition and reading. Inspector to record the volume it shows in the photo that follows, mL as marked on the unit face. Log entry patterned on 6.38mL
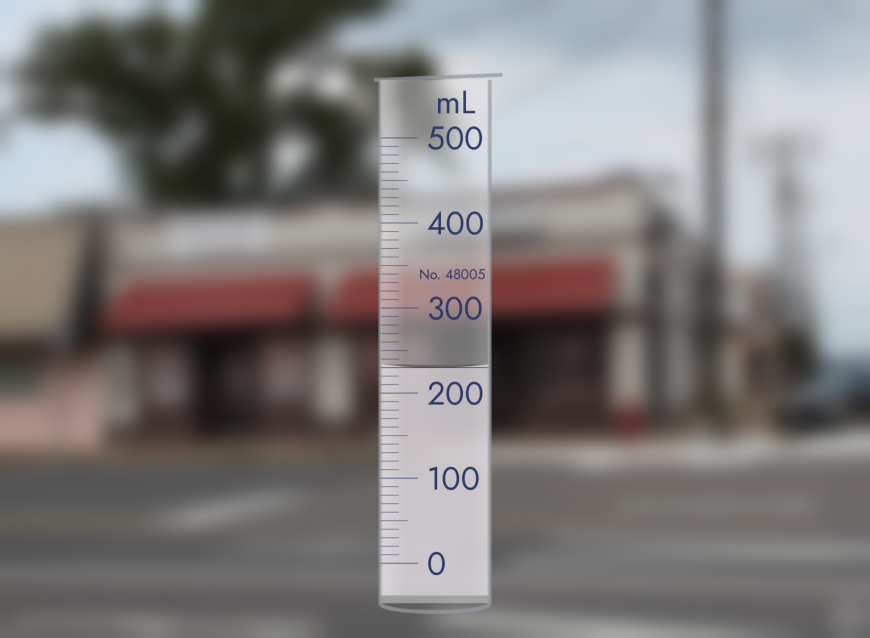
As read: 230mL
